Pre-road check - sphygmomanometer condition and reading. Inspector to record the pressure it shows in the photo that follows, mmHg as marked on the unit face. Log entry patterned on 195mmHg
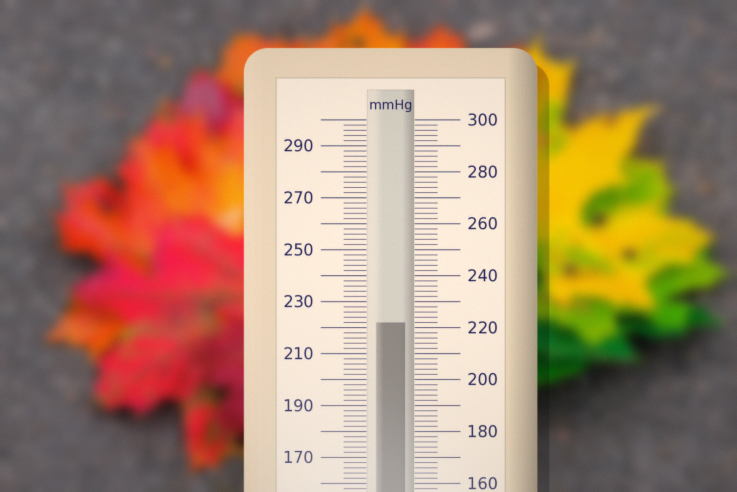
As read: 222mmHg
